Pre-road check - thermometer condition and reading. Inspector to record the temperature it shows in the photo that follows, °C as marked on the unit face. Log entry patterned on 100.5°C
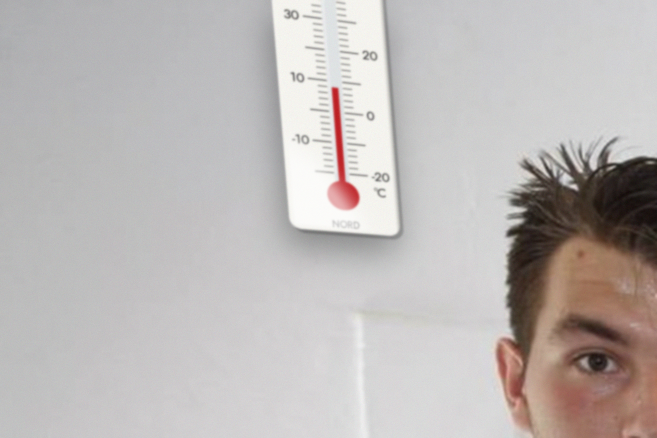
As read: 8°C
